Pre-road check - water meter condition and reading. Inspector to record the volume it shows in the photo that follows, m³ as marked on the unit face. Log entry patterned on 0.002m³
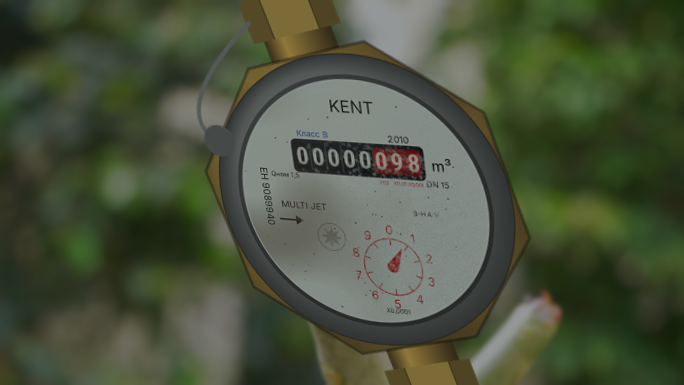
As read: 0.0980m³
